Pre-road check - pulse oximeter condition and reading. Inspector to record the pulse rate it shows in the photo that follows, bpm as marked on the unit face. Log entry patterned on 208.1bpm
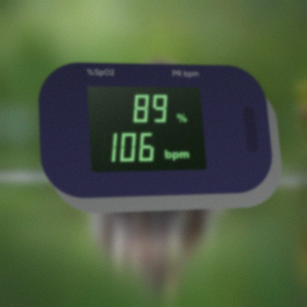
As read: 106bpm
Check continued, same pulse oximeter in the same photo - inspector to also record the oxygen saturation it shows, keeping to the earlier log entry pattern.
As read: 89%
